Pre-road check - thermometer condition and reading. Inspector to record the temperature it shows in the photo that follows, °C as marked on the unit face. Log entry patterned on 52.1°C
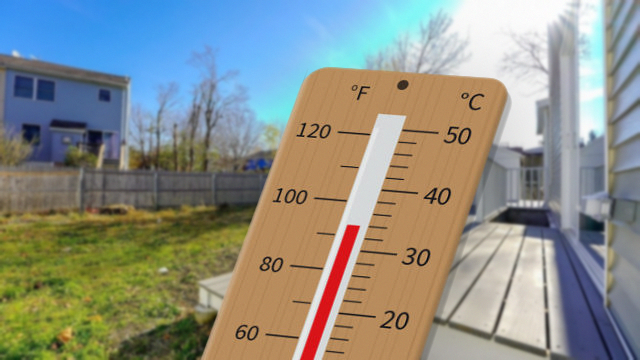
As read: 34°C
